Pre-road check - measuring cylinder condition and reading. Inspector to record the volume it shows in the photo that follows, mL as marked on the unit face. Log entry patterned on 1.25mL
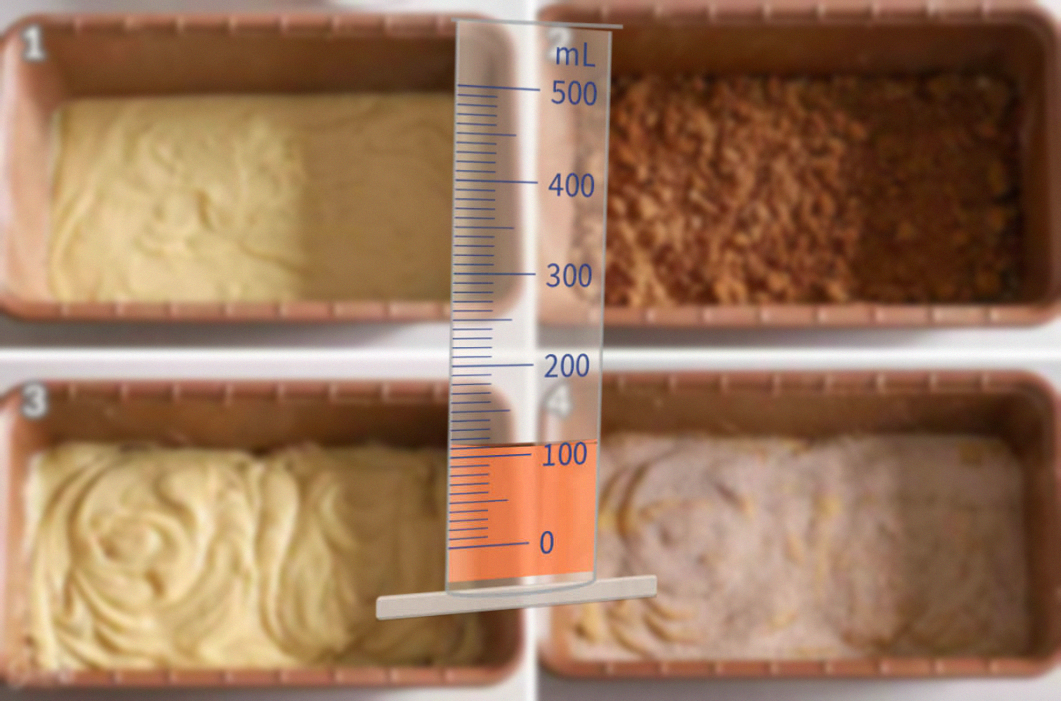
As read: 110mL
